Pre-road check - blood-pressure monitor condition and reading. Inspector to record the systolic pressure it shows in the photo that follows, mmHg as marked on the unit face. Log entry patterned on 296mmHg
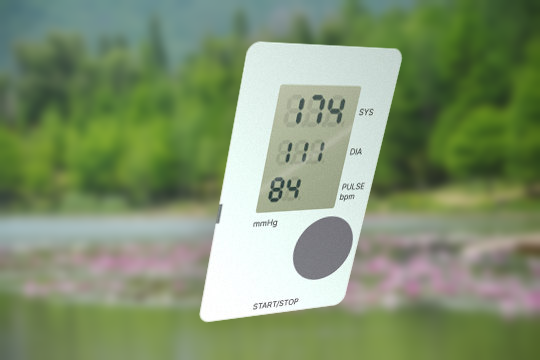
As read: 174mmHg
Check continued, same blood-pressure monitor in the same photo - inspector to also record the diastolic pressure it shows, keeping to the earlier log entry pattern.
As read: 111mmHg
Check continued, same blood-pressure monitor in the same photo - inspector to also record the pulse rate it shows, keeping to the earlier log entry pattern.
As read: 84bpm
